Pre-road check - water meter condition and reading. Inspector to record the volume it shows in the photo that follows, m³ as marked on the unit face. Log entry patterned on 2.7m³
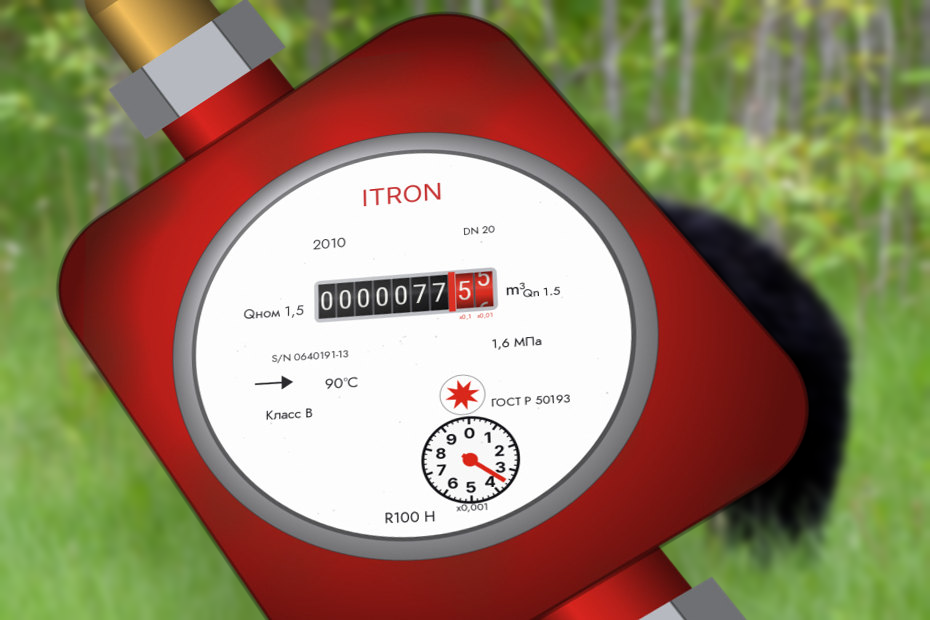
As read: 77.553m³
